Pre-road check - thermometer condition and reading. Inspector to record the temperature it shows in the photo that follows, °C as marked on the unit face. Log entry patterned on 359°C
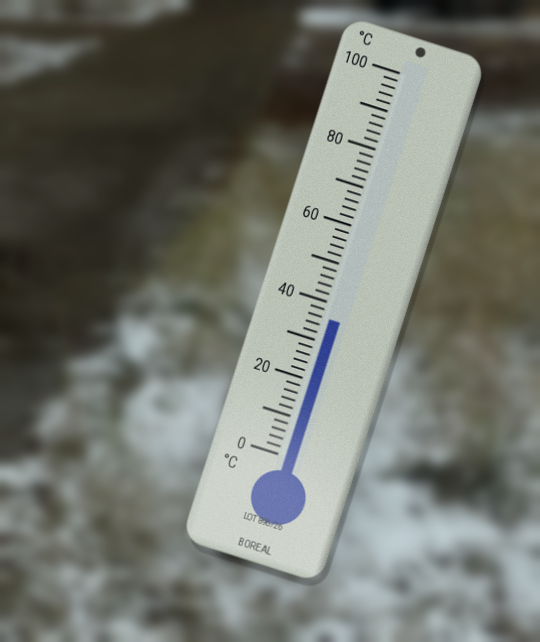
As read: 36°C
